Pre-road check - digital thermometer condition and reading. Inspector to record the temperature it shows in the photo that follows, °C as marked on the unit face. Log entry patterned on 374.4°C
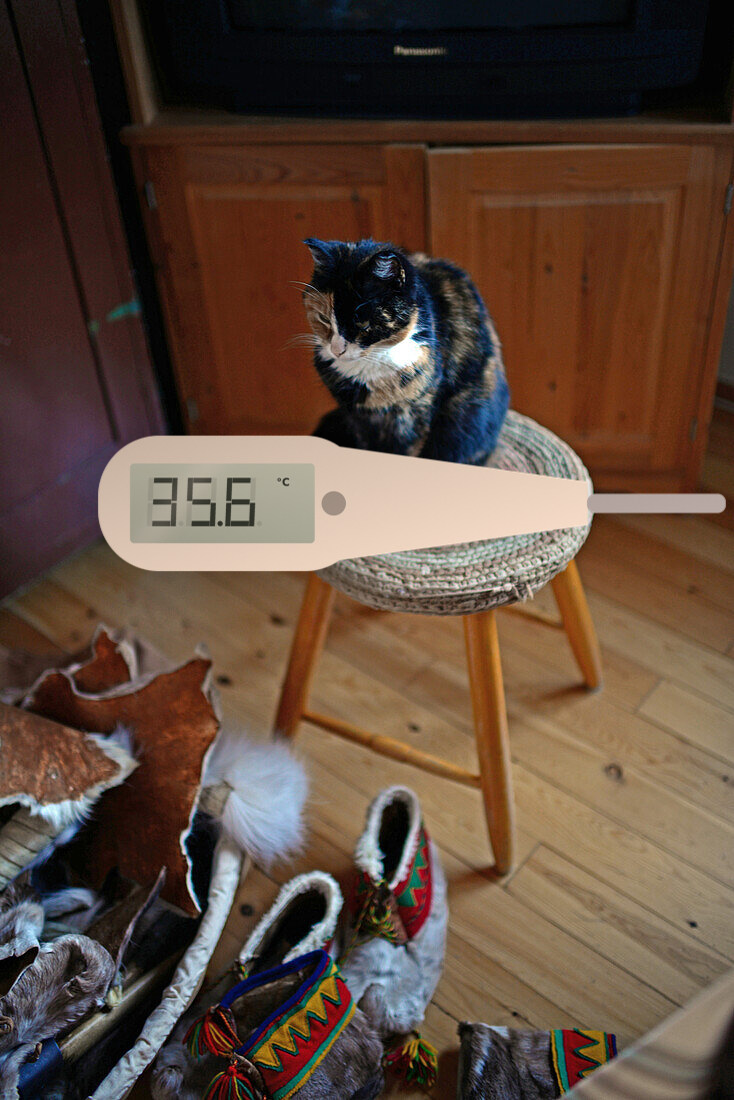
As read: 35.6°C
